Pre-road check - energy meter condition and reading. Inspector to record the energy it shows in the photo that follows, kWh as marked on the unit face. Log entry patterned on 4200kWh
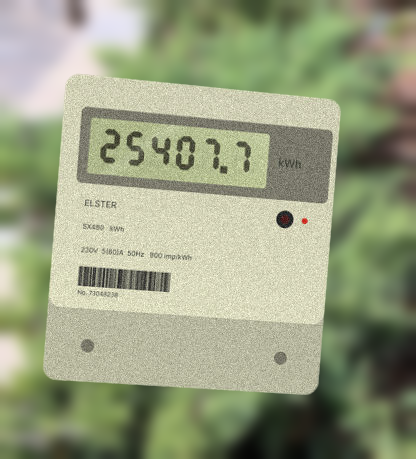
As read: 25407.7kWh
